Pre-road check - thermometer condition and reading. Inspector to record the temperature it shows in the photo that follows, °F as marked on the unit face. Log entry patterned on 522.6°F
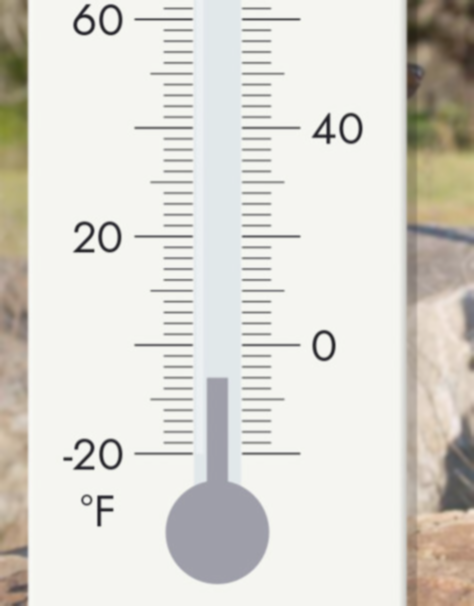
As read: -6°F
